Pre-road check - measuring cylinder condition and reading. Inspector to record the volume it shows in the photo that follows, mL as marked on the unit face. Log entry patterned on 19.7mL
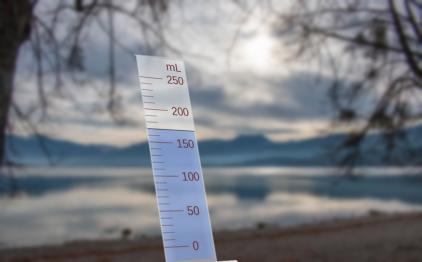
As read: 170mL
